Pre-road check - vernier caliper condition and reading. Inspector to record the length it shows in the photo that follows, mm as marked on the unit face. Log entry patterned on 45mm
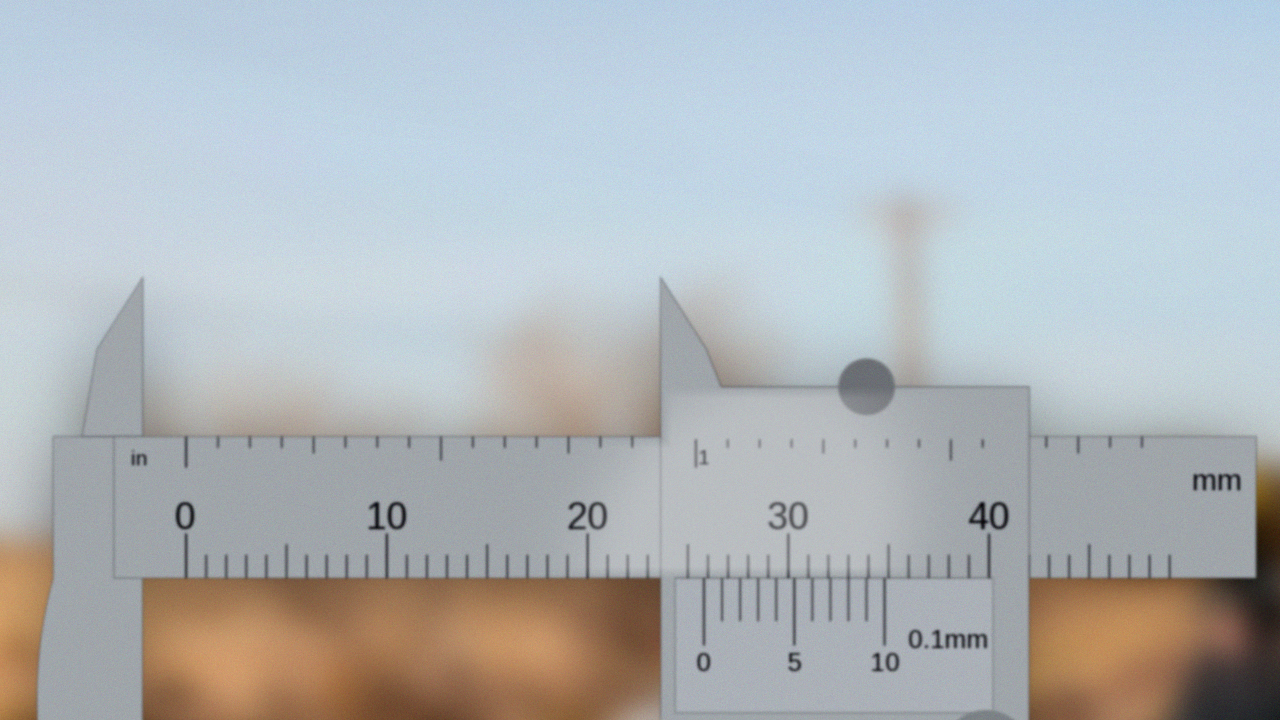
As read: 25.8mm
